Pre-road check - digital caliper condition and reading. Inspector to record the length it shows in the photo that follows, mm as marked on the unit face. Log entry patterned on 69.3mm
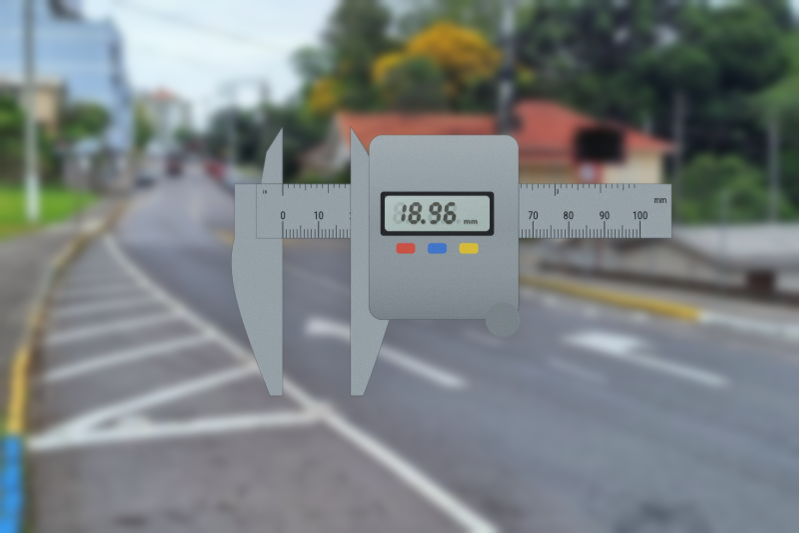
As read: 18.96mm
